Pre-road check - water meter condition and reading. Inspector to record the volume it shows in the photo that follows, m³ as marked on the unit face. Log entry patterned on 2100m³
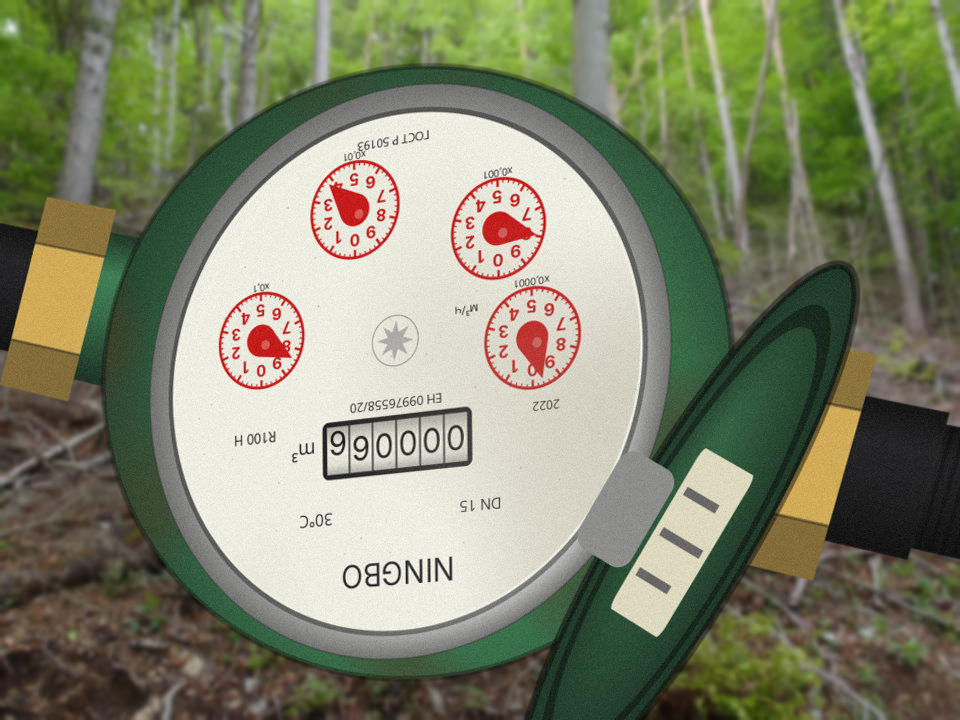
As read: 65.8379m³
